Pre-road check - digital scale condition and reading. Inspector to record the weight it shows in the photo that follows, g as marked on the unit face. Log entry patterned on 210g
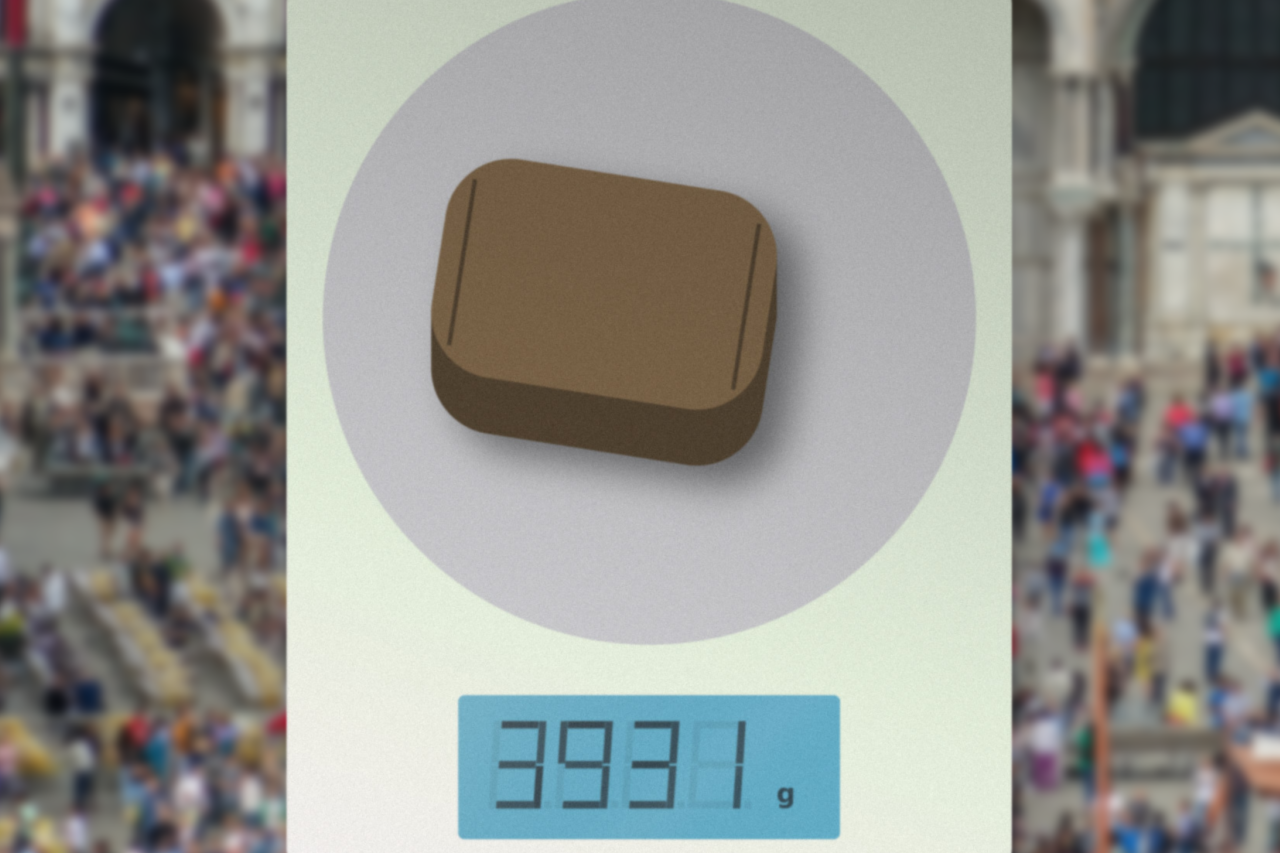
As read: 3931g
